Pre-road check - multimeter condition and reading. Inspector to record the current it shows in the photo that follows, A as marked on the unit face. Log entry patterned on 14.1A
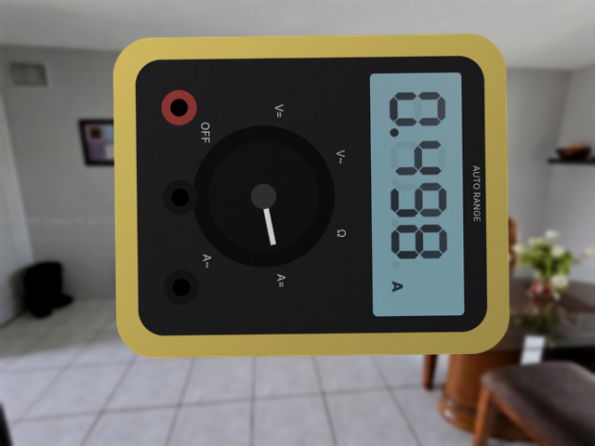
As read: 0.498A
